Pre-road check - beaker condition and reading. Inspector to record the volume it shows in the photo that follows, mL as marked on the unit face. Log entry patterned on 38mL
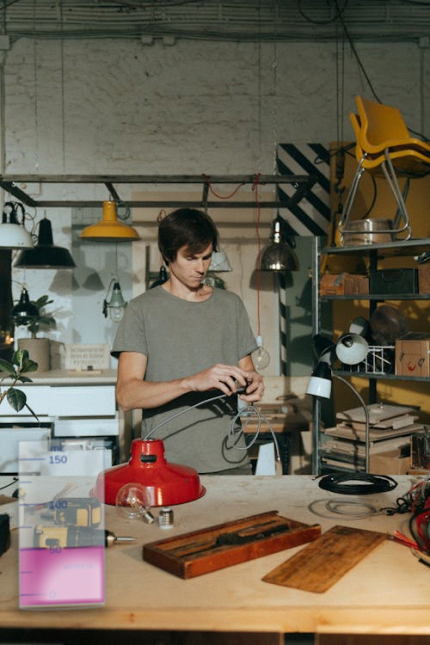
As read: 50mL
